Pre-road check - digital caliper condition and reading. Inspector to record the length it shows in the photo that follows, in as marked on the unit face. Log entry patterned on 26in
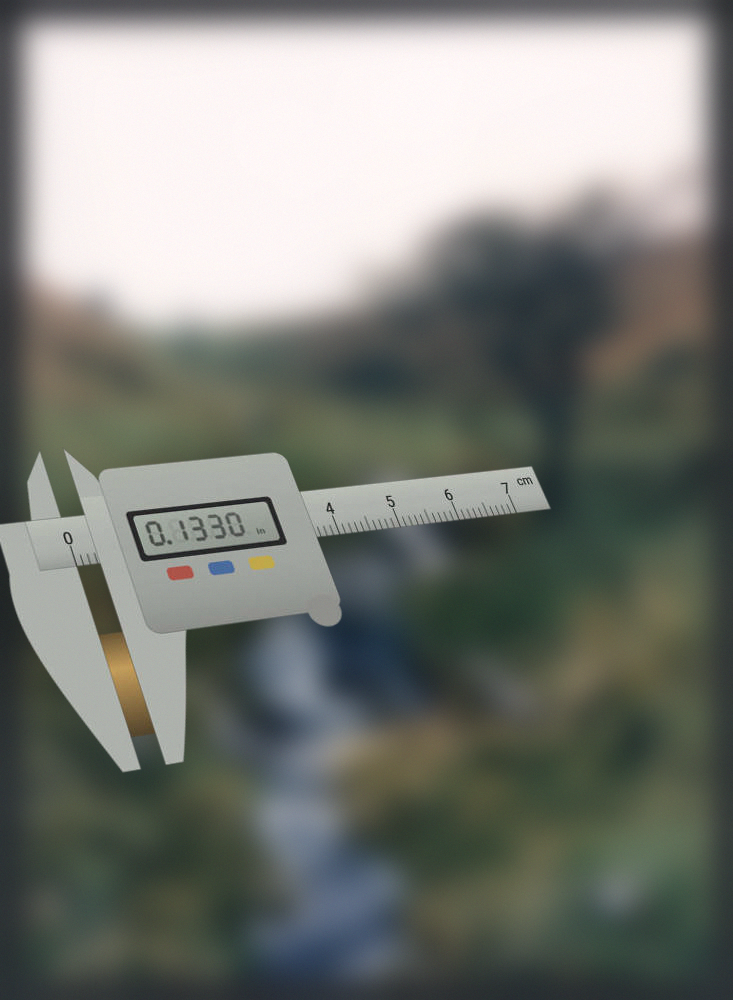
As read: 0.1330in
